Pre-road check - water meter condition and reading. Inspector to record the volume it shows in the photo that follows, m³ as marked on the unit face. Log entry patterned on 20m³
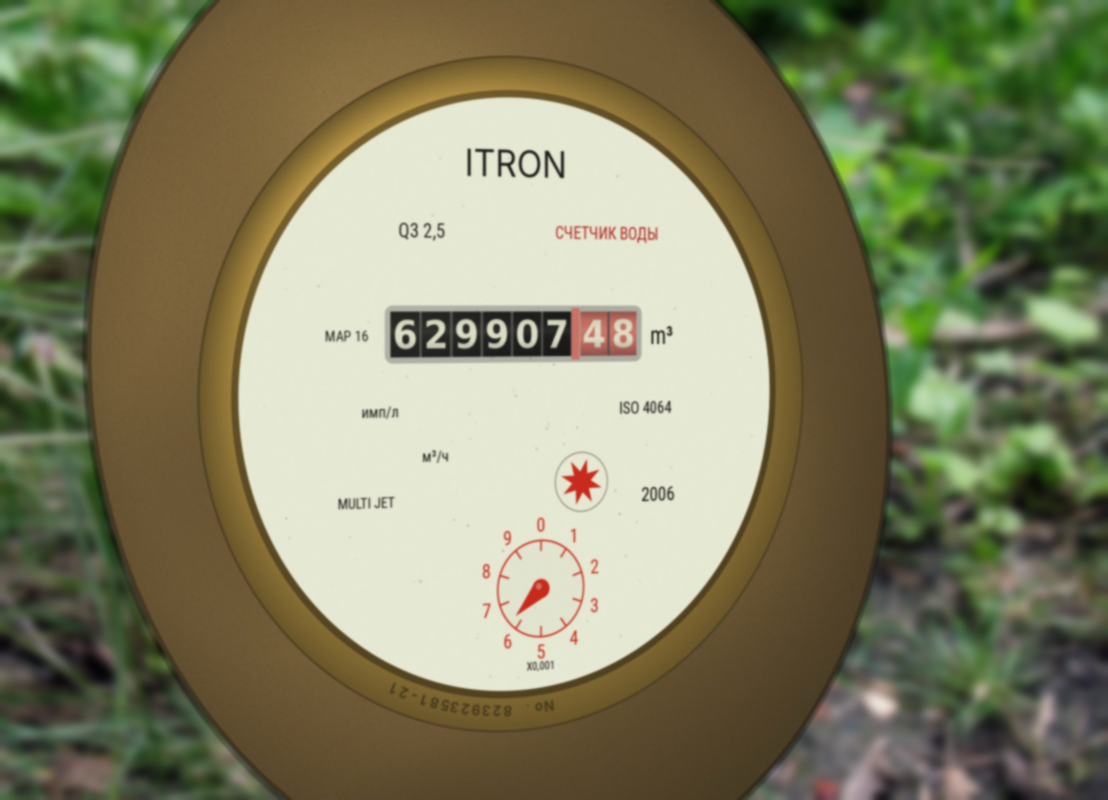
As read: 629907.486m³
